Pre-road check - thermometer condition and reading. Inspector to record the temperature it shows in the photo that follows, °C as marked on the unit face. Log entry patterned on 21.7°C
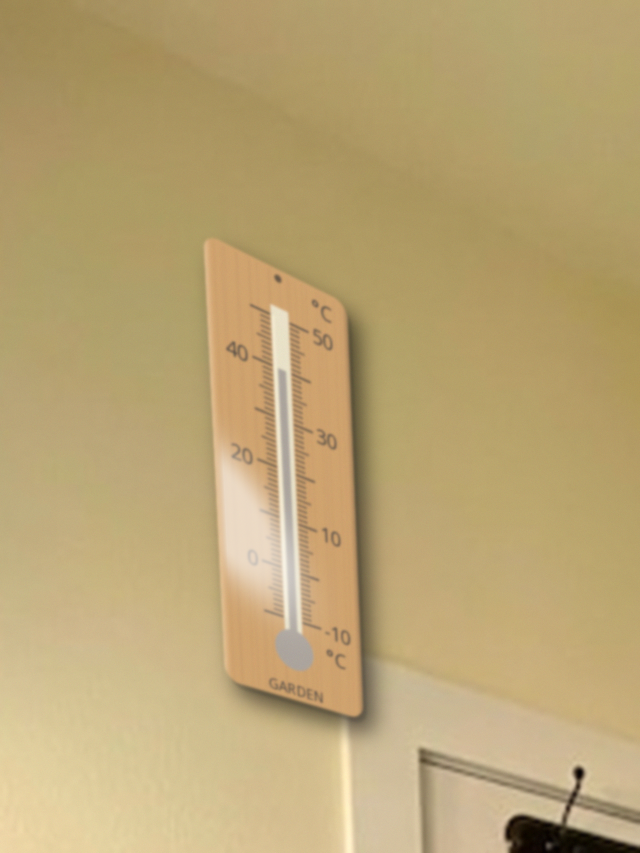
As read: 40°C
